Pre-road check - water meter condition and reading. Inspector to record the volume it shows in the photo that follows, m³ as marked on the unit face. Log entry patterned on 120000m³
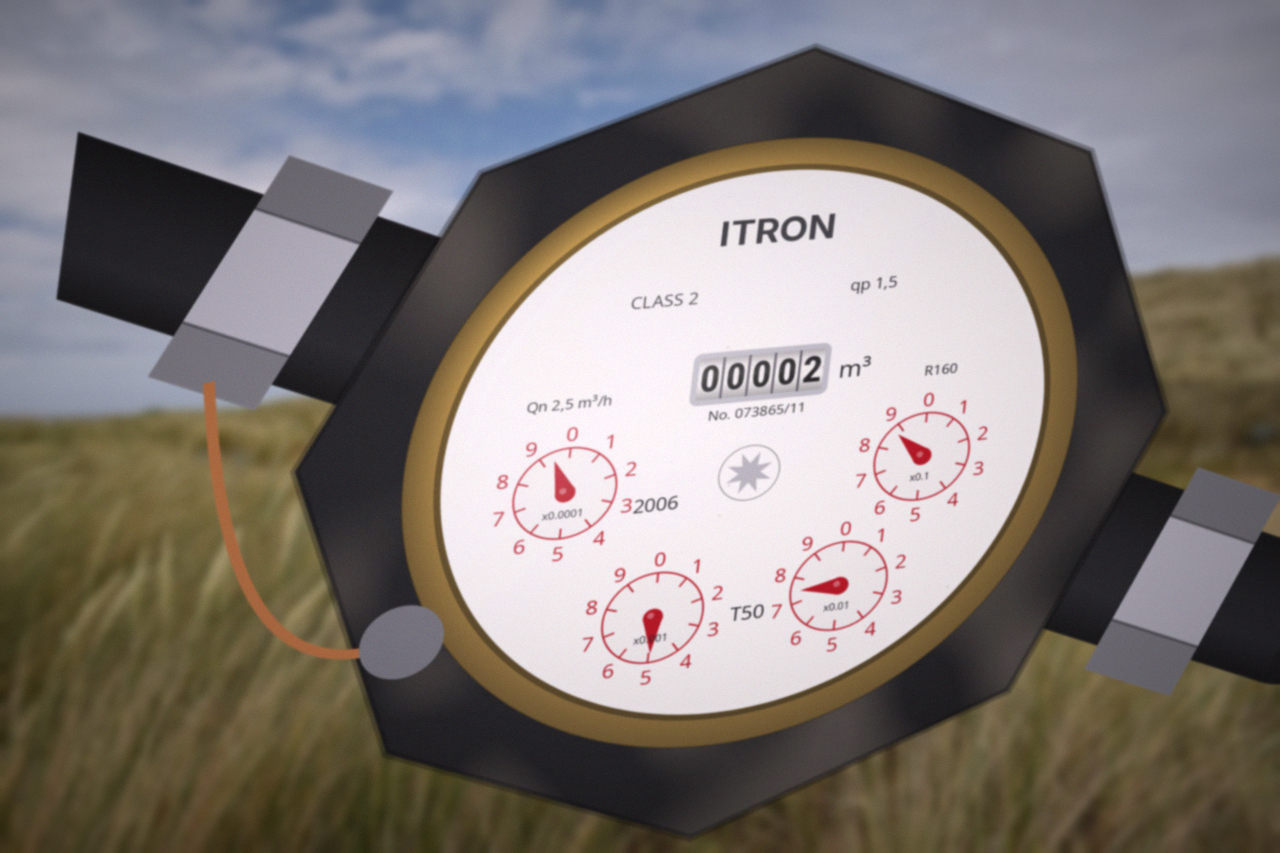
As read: 2.8749m³
